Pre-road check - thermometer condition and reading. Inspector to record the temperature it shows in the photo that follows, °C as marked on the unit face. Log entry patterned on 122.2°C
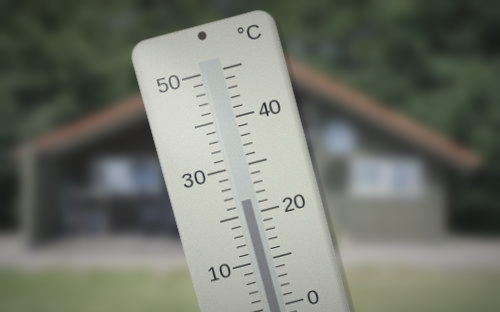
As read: 23°C
